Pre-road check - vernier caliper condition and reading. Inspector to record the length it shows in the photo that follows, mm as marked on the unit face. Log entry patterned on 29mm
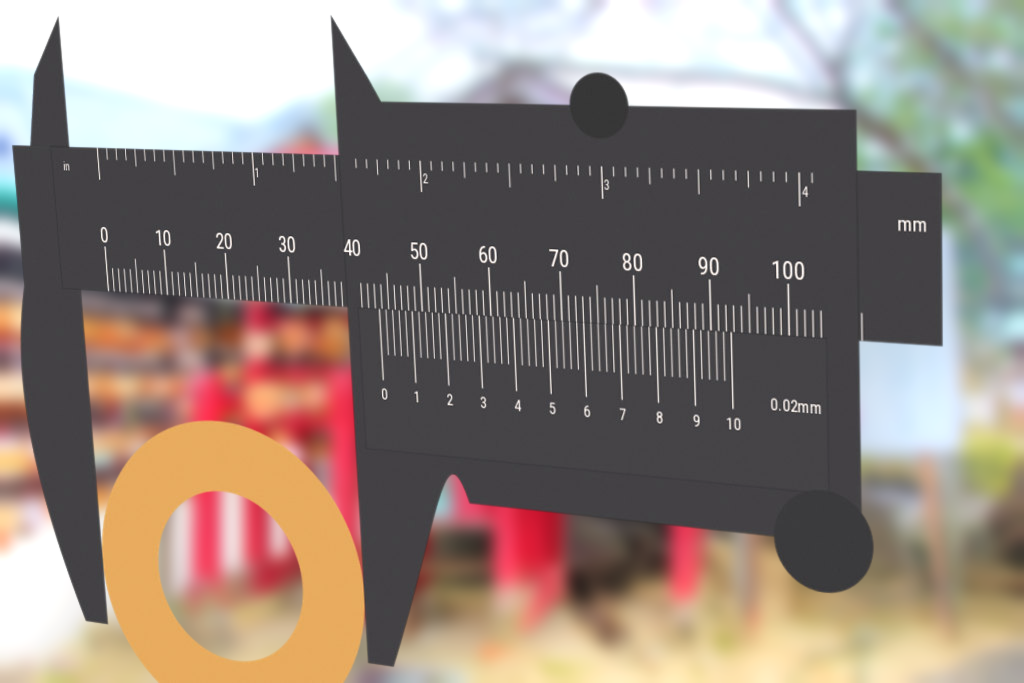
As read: 43.6mm
